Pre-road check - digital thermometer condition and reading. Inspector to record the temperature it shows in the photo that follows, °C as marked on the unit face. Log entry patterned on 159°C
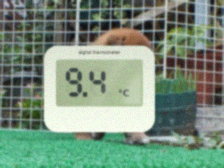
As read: 9.4°C
